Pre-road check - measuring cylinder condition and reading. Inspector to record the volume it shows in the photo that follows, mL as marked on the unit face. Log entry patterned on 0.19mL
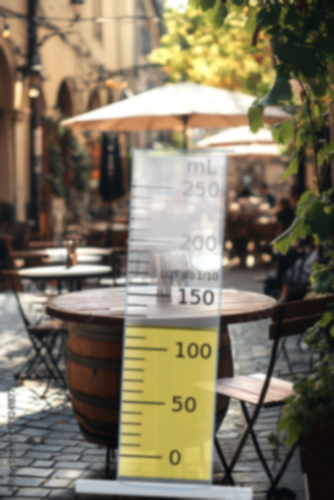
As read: 120mL
